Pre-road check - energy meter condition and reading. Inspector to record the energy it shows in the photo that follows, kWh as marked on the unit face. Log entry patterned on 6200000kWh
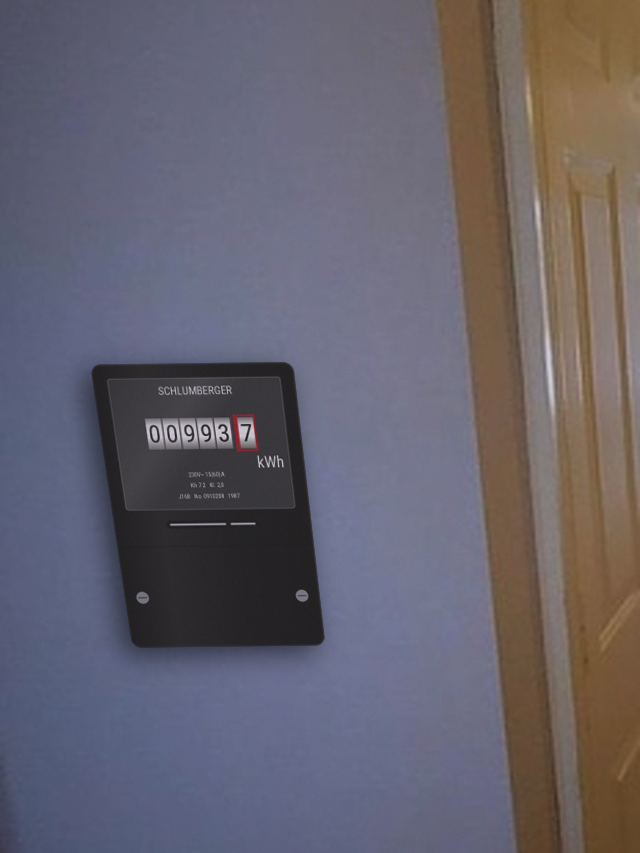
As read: 993.7kWh
